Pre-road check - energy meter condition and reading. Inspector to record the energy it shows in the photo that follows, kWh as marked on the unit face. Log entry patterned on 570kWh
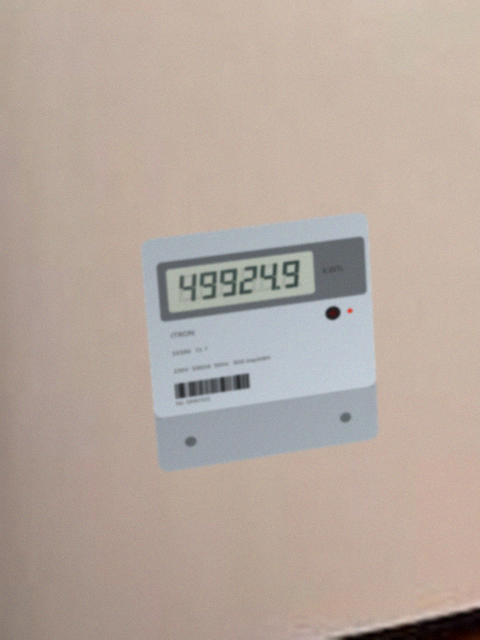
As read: 49924.9kWh
